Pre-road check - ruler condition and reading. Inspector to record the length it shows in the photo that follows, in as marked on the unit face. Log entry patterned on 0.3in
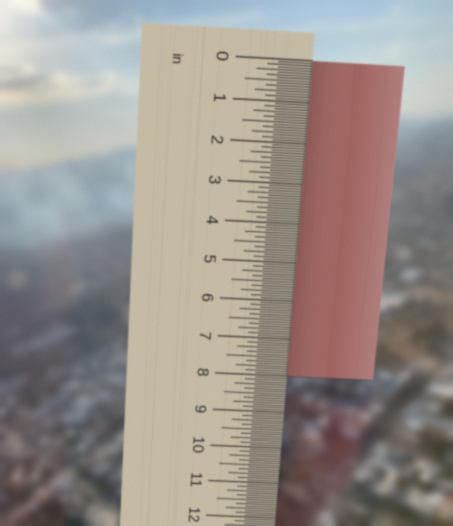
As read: 8in
